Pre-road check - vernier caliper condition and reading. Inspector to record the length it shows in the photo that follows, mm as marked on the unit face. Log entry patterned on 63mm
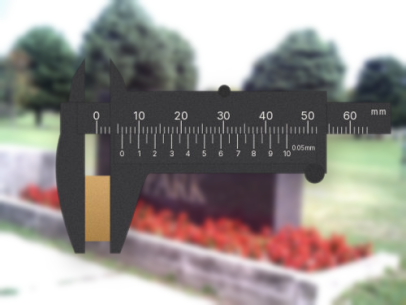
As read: 6.0mm
